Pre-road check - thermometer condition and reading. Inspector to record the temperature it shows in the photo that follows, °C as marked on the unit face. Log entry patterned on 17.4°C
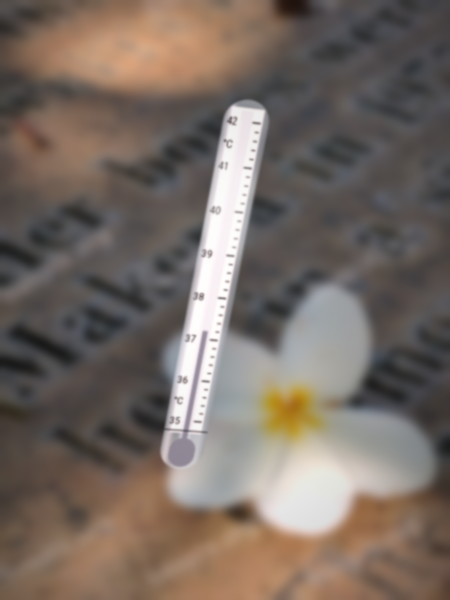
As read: 37.2°C
